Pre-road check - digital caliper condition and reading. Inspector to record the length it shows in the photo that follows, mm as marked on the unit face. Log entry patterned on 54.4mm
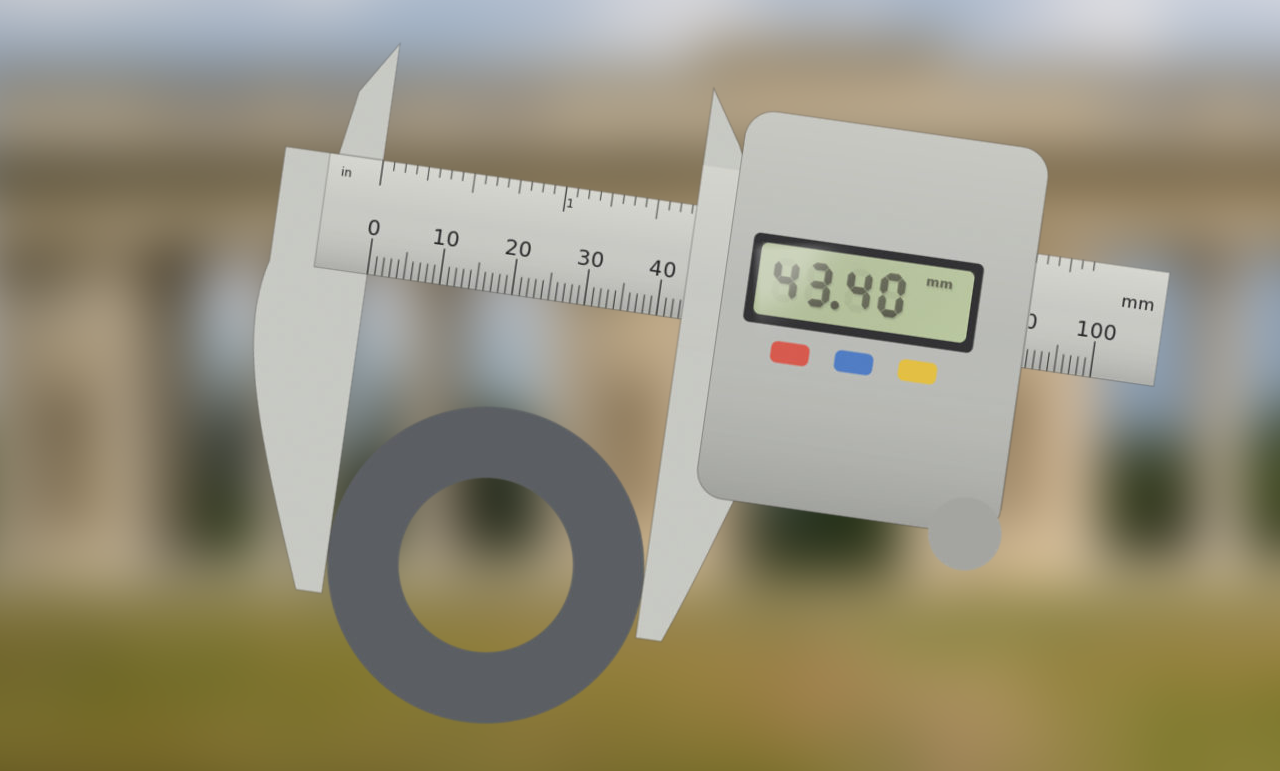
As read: 43.40mm
